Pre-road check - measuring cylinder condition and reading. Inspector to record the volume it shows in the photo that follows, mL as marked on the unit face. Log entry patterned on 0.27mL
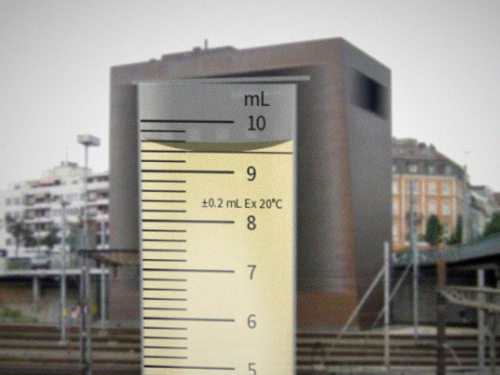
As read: 9.4mL
